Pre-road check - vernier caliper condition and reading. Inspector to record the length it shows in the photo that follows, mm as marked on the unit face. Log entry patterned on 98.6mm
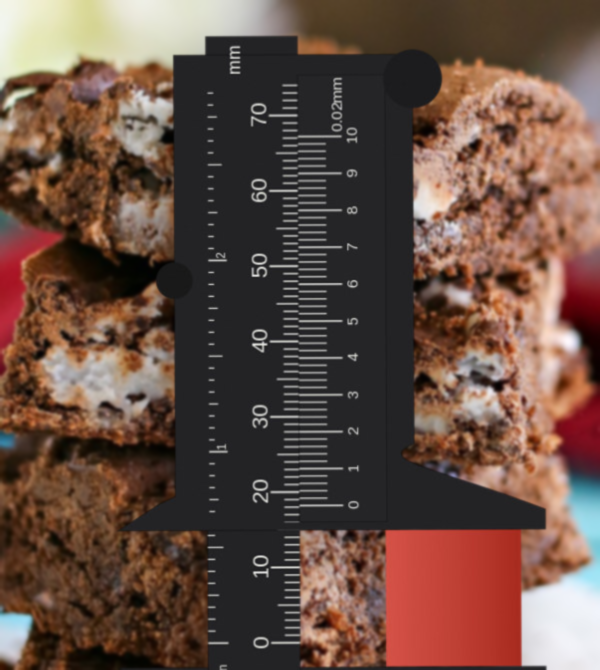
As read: 18.2mm
